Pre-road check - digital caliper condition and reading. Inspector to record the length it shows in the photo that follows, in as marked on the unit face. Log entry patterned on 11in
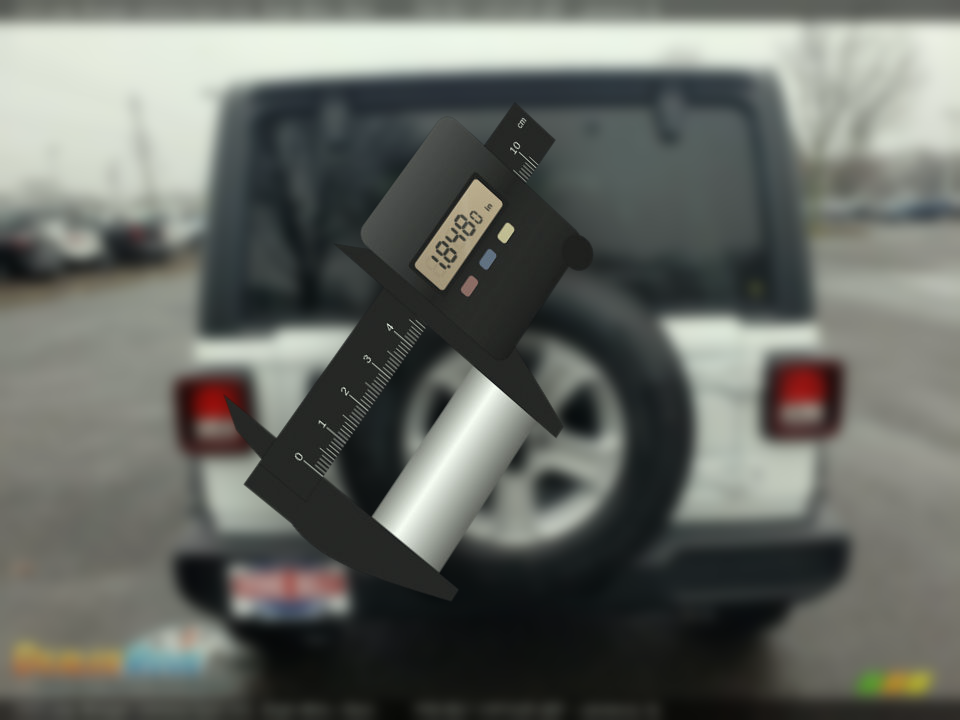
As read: 1.8480in
